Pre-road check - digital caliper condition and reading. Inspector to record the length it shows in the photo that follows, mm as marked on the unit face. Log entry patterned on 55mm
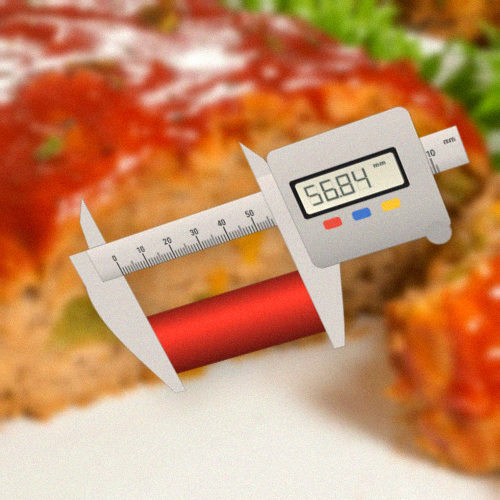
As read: 56.84mm
